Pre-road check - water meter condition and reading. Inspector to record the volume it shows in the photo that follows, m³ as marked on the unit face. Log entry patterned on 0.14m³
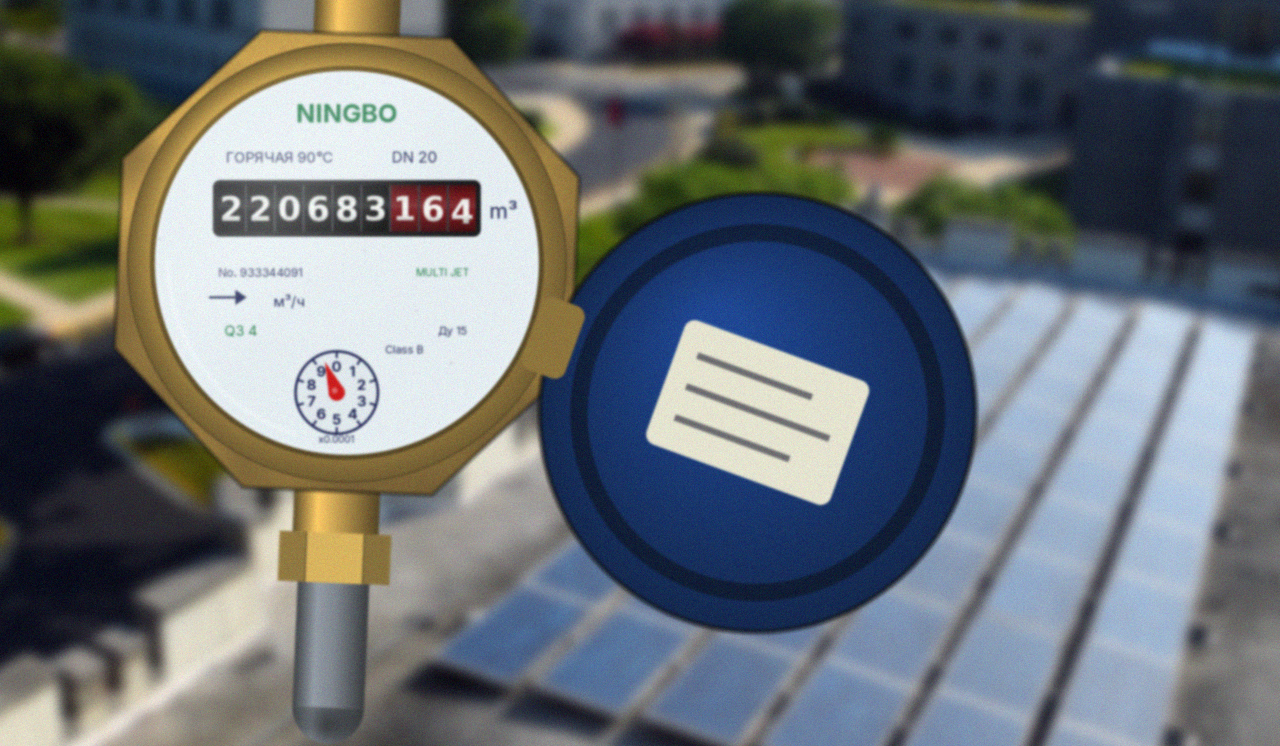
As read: 220683.1639m³
